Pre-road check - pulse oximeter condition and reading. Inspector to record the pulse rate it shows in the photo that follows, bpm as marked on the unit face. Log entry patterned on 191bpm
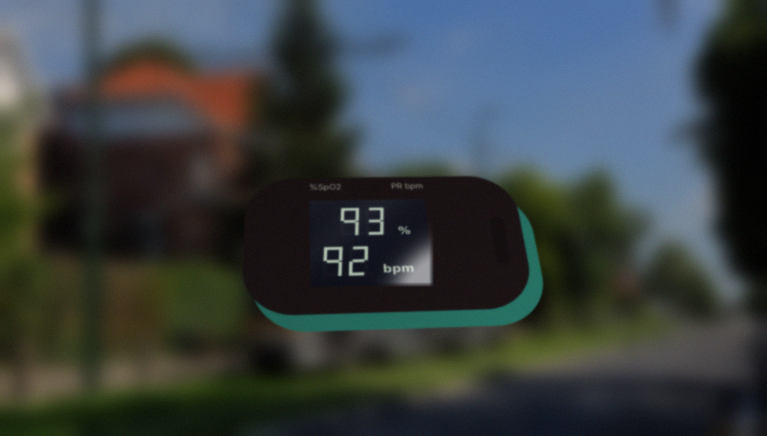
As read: 92bpm
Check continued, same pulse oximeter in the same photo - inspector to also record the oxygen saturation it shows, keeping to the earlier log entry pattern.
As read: 93%
